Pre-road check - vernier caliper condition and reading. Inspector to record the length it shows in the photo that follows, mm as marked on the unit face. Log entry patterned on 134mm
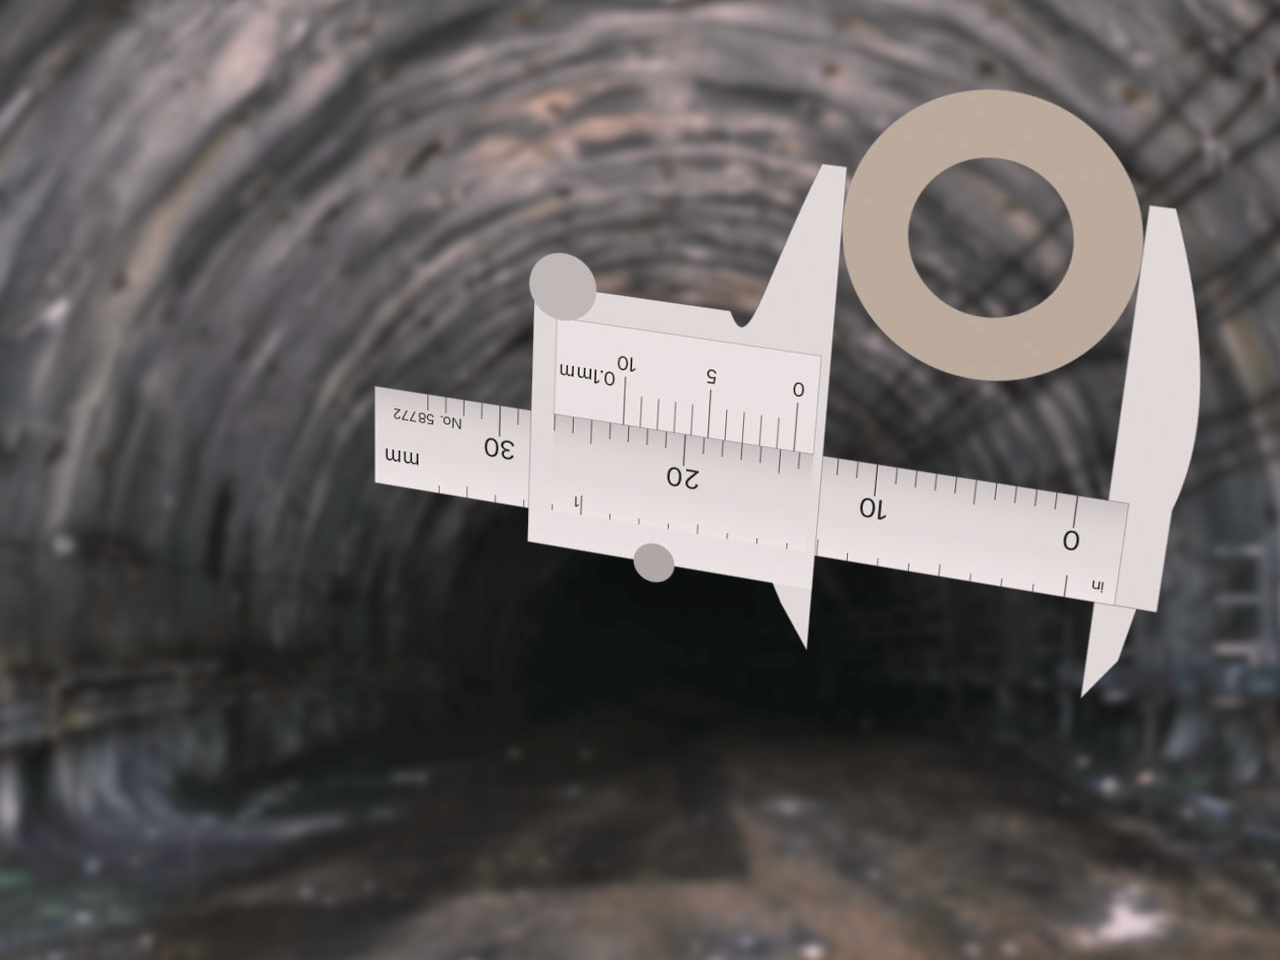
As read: 14.3mm
